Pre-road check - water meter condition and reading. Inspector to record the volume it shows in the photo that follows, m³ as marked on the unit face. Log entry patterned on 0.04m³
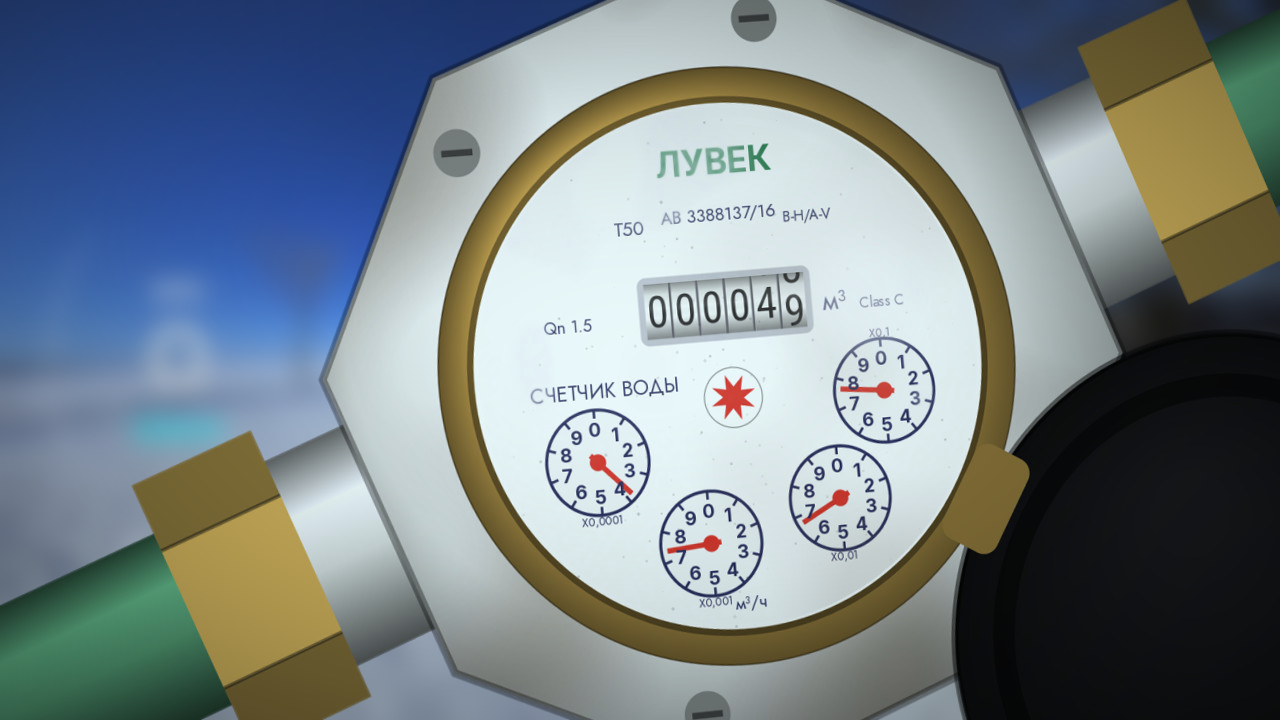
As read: 48.7673m³
